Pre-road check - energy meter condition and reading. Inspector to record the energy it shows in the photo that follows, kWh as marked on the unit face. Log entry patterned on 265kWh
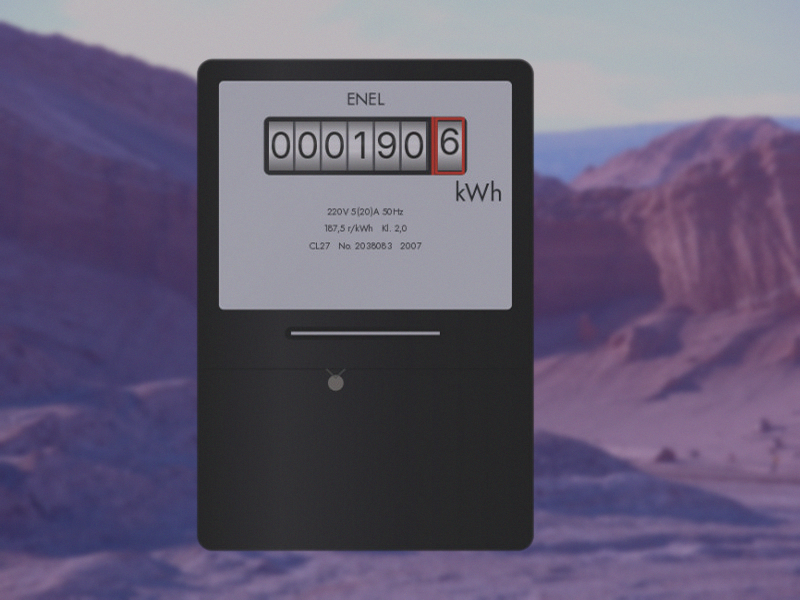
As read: 190.6kWh
